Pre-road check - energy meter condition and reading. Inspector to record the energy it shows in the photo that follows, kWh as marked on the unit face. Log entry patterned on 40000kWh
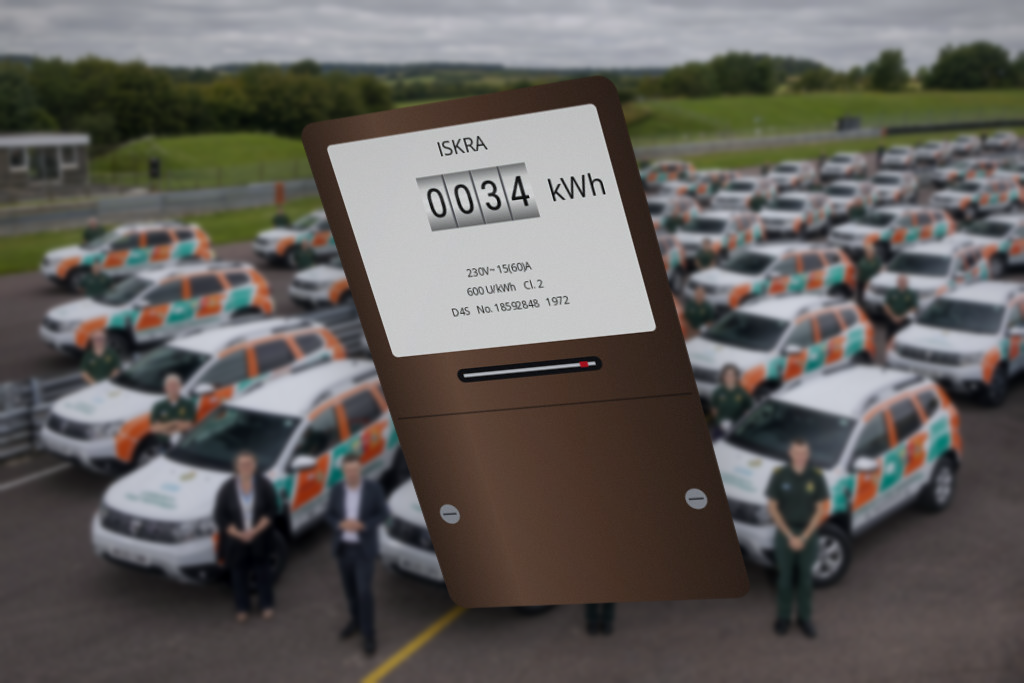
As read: 34kWh
